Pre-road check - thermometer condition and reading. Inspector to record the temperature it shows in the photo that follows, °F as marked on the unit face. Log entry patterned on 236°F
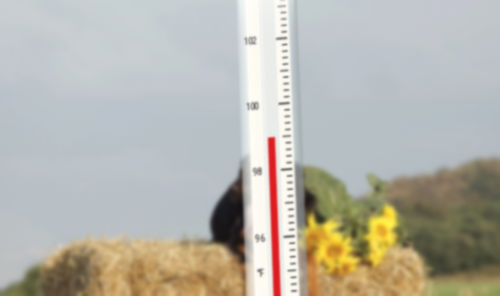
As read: 99°F
